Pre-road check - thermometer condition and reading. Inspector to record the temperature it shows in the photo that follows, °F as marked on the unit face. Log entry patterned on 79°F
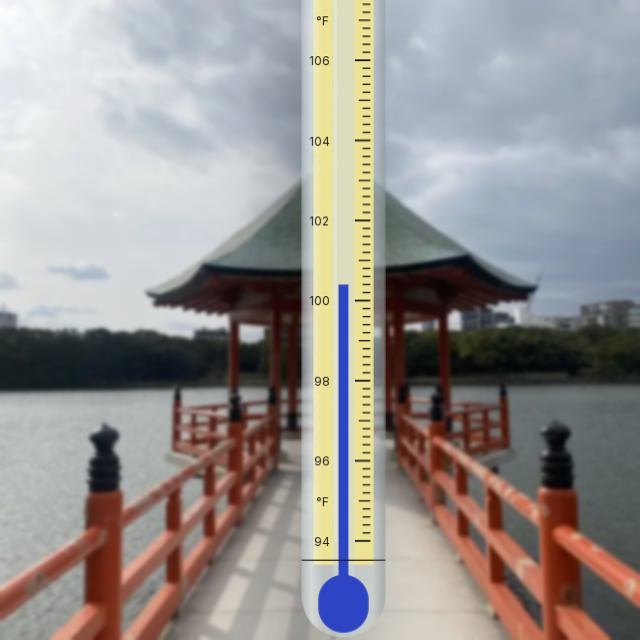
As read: 100.4°F
